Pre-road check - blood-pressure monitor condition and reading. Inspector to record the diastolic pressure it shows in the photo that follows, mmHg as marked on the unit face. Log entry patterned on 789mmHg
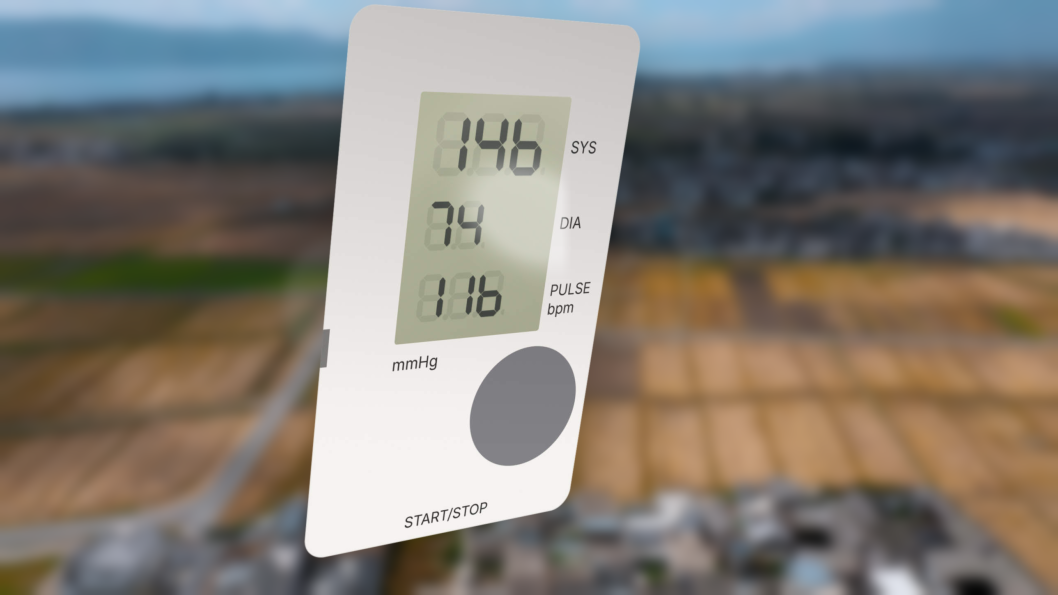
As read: 74mmHg
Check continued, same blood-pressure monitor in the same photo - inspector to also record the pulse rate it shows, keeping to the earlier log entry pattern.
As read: 116bpm
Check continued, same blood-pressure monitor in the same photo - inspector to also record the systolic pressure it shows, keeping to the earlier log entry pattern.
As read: 146mmHg
